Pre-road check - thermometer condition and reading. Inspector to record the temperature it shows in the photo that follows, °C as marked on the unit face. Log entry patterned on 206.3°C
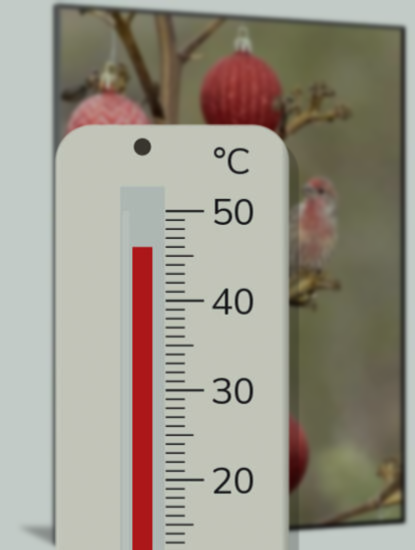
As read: 46°C
